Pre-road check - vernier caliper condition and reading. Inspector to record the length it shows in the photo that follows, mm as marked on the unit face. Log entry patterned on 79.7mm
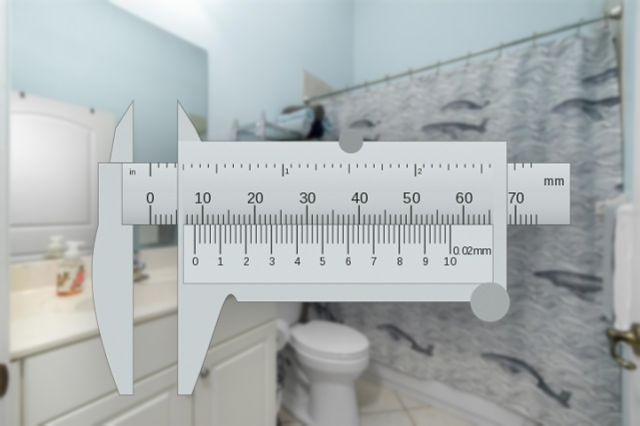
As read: 8.5mm
